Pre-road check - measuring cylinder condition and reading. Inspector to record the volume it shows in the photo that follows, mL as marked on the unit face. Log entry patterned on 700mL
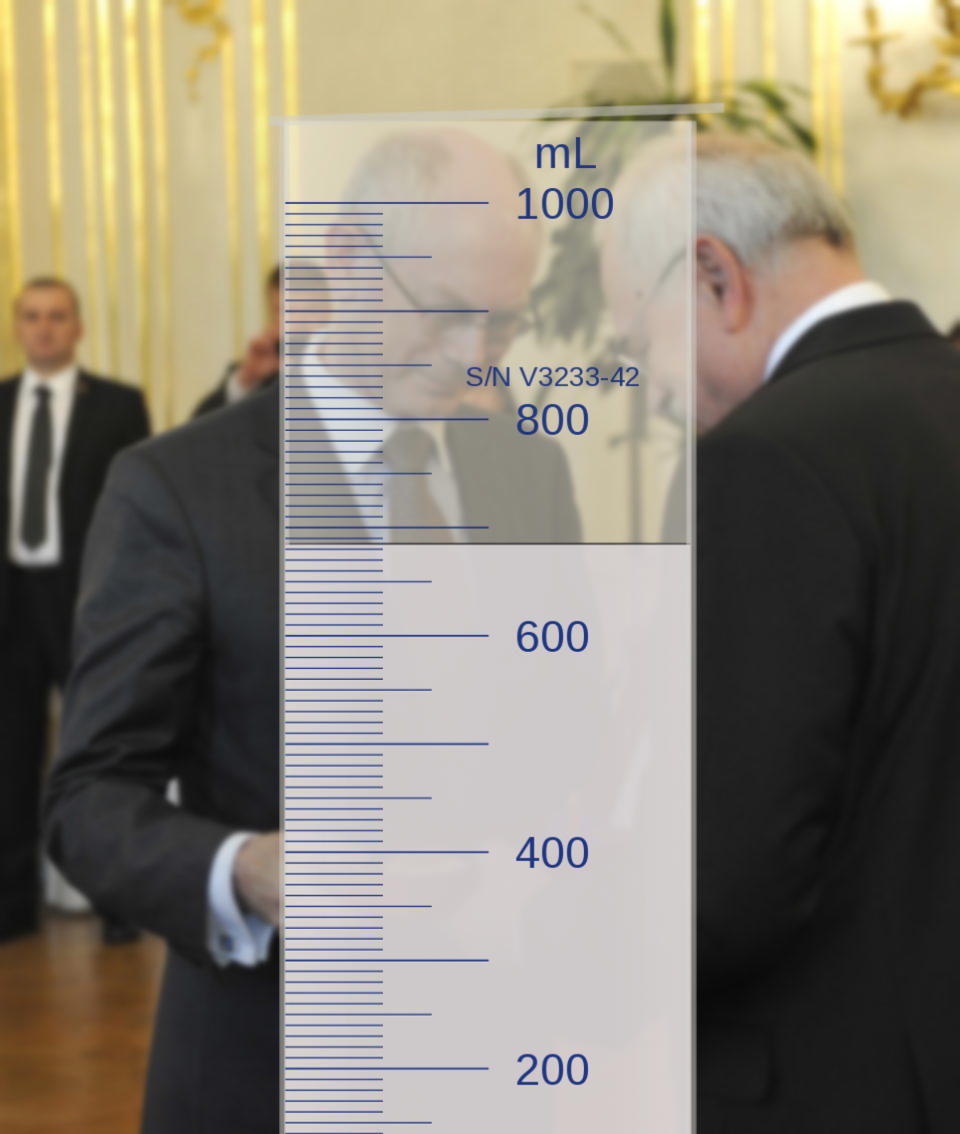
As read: 685mL
